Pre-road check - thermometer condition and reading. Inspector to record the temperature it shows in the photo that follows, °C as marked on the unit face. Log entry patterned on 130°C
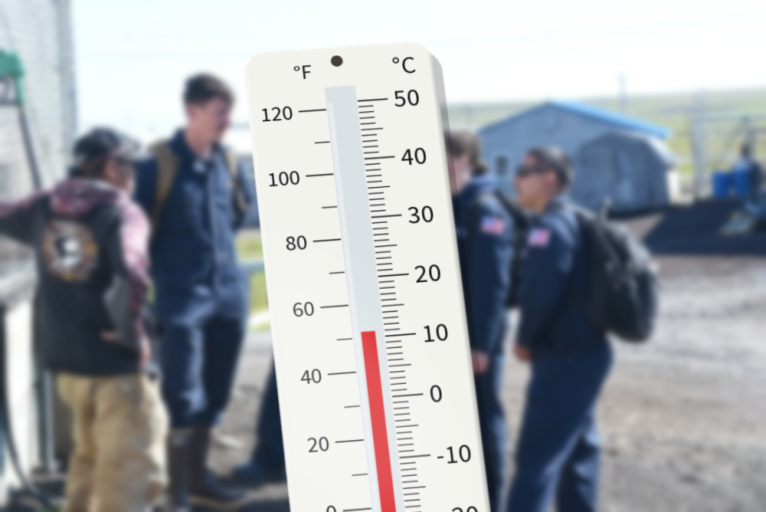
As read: 11°C
